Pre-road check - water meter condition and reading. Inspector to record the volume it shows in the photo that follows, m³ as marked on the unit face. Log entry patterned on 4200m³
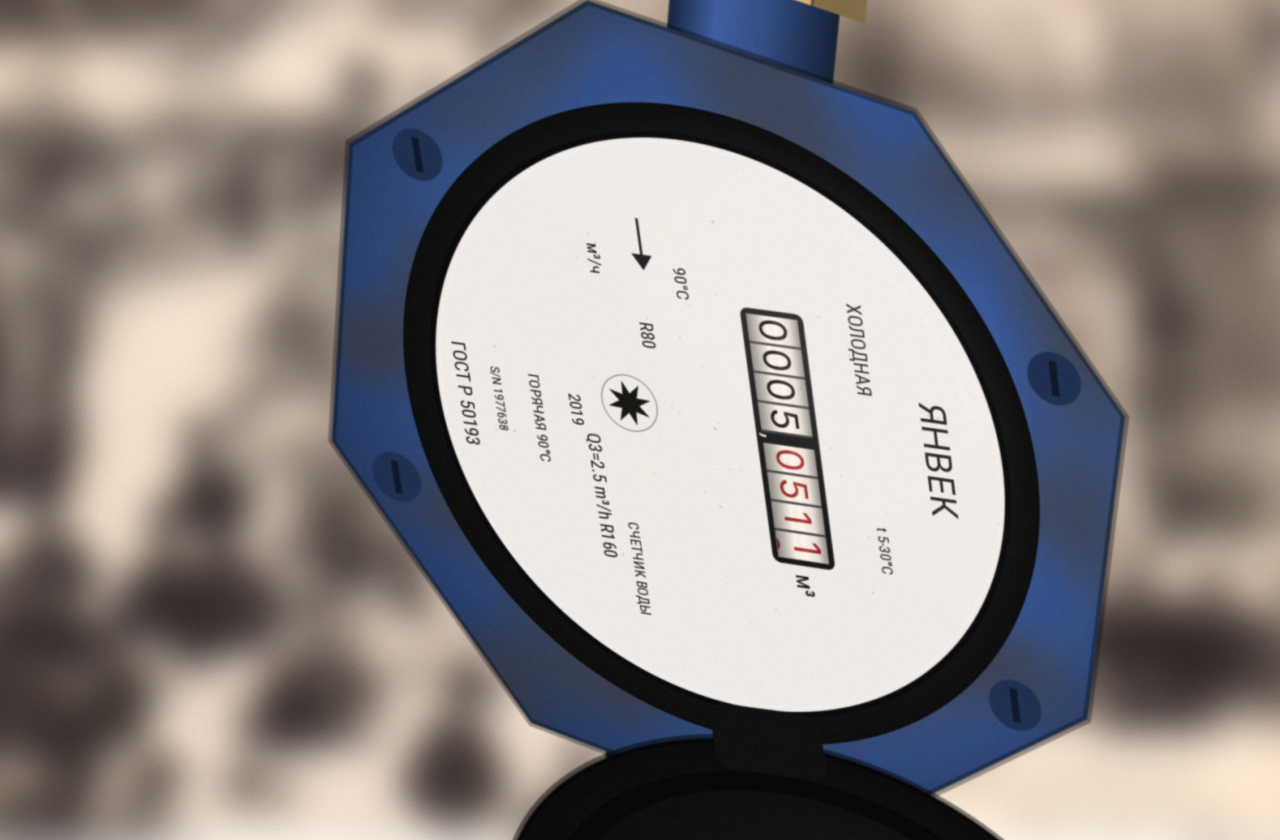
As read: 5.0511m³
